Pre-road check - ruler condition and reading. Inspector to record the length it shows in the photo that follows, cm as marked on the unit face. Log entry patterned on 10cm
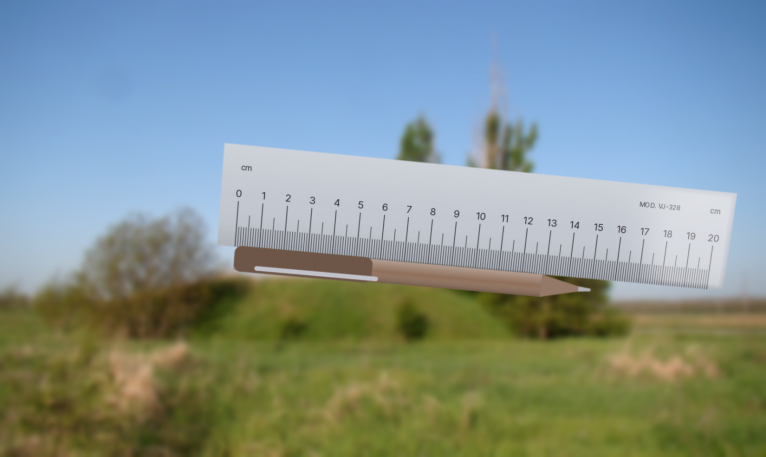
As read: 15cm
